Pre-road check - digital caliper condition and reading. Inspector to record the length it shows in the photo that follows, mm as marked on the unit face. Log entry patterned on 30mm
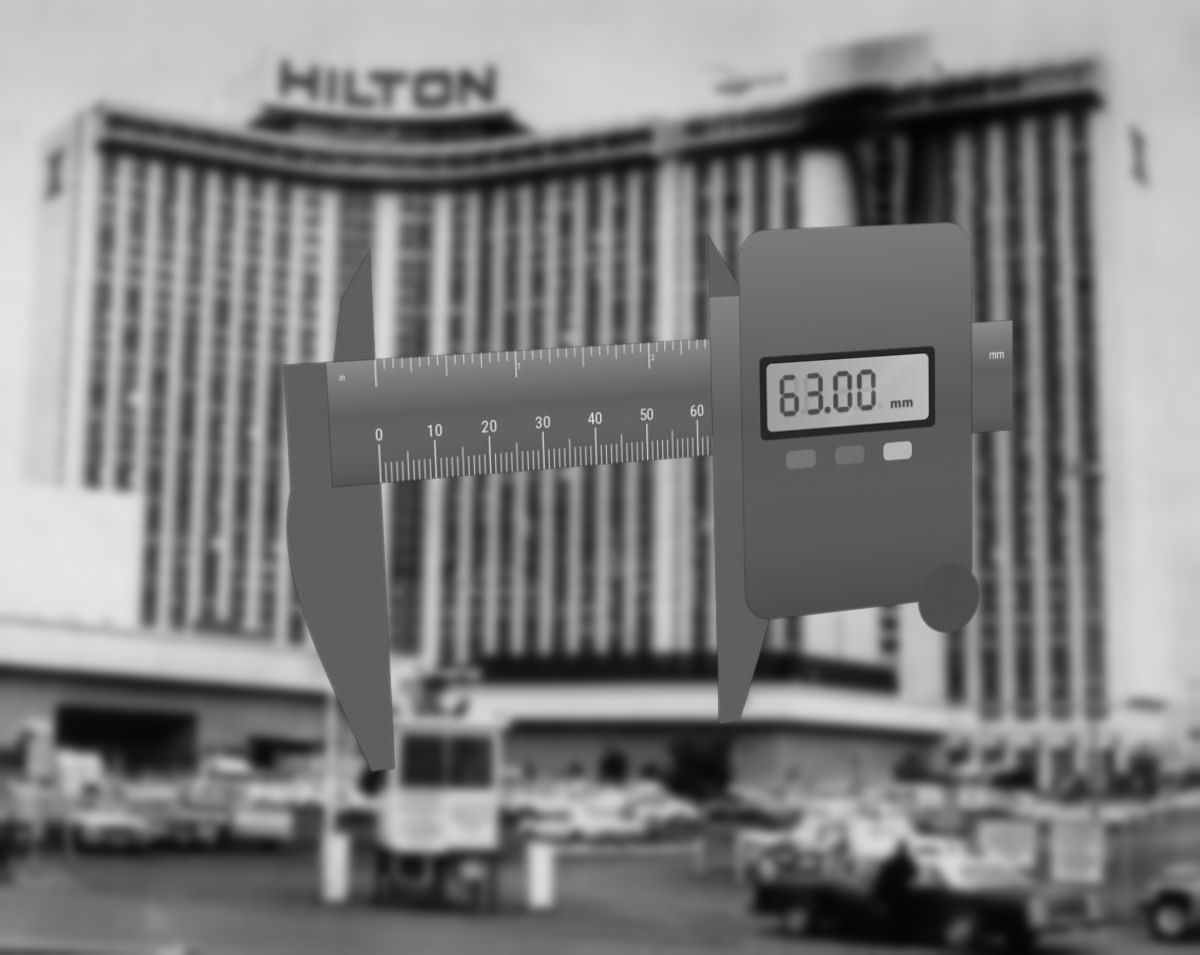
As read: 63.00mm
